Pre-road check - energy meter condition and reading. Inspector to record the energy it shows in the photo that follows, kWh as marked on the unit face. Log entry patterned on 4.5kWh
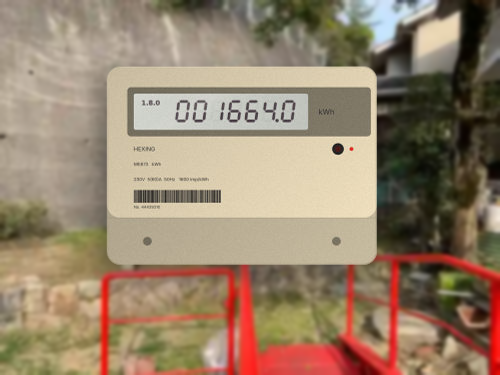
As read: 1664.0kWh
